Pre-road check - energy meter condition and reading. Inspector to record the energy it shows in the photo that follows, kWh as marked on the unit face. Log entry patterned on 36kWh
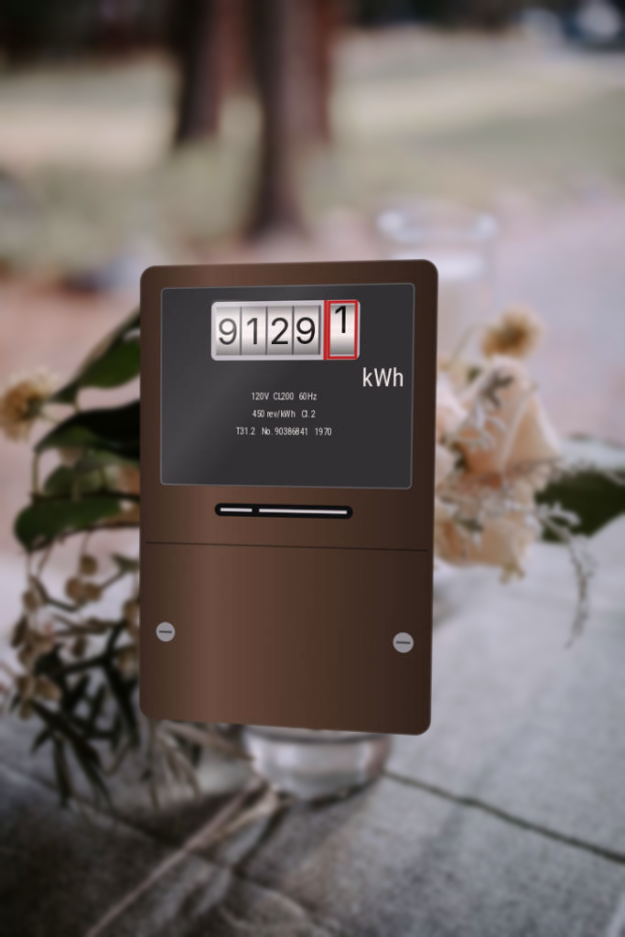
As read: 9129.1kWh
